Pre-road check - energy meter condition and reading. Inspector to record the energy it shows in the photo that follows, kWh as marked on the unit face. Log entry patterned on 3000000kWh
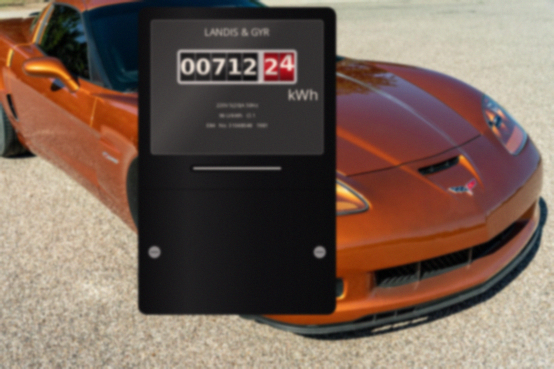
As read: 712.24kWh
